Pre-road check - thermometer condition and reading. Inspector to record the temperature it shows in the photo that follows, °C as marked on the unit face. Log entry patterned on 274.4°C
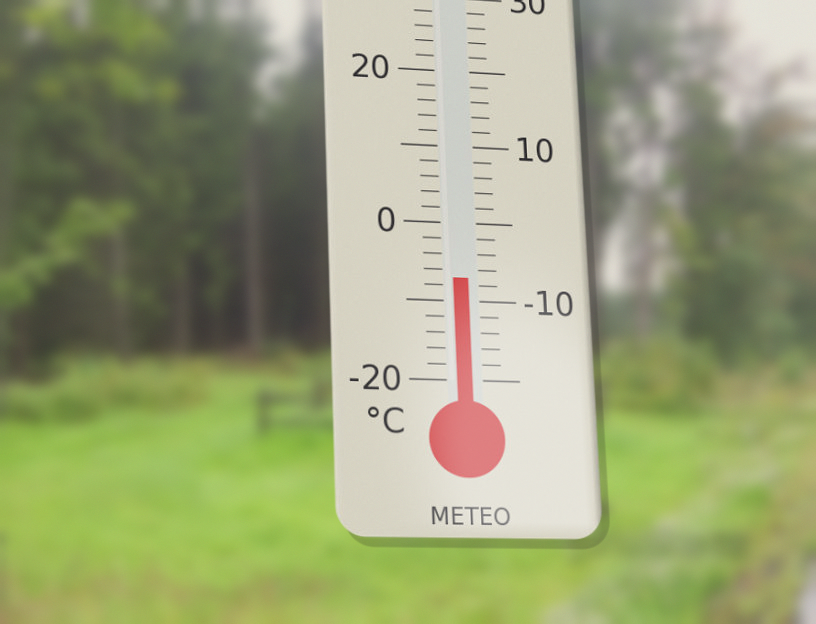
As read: -7°C
